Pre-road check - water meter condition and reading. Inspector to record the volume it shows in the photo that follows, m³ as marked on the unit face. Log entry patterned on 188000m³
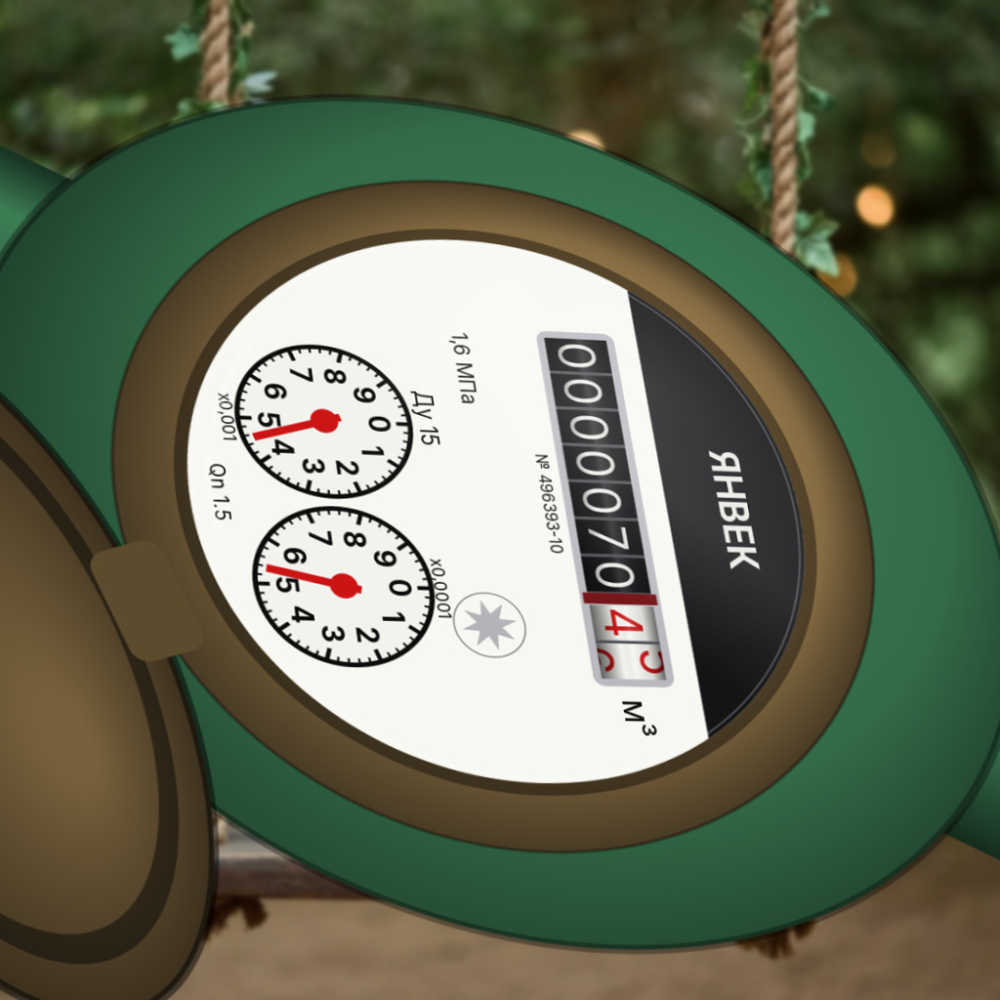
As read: 70.4545m³
